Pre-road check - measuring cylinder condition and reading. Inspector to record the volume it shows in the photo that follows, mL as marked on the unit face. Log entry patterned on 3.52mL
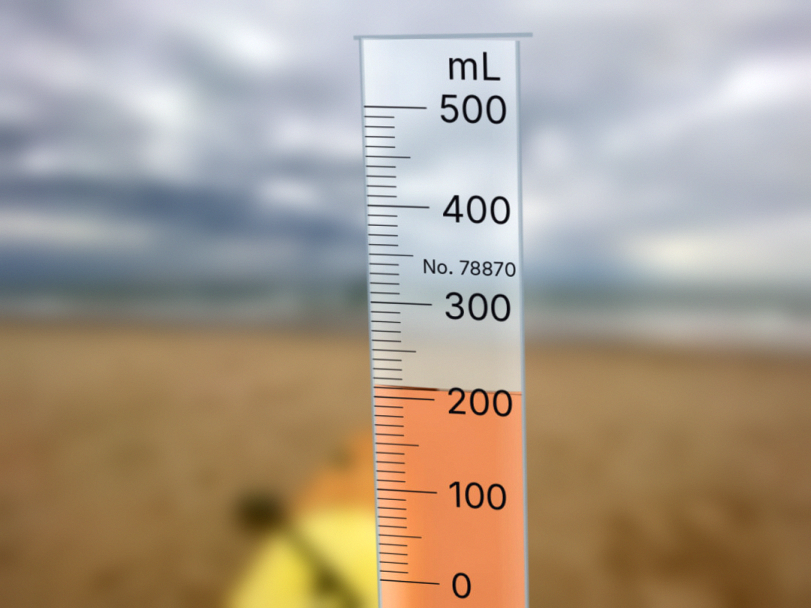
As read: 210mL
